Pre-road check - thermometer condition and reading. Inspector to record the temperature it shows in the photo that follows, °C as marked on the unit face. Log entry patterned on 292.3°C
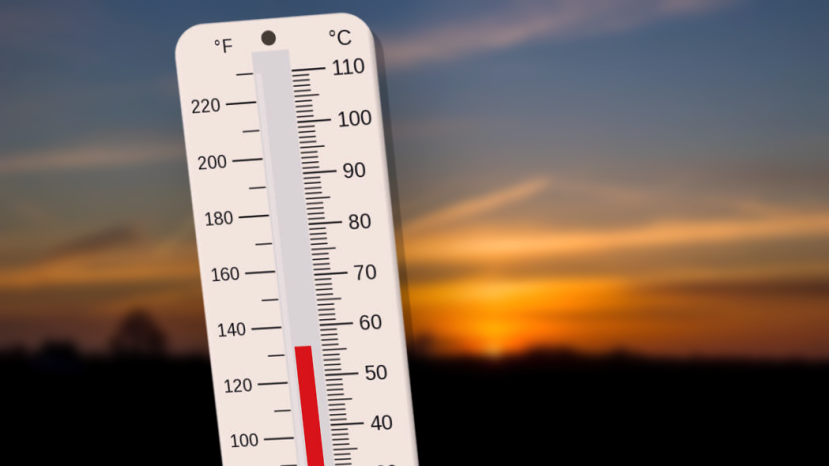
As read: 56°C
